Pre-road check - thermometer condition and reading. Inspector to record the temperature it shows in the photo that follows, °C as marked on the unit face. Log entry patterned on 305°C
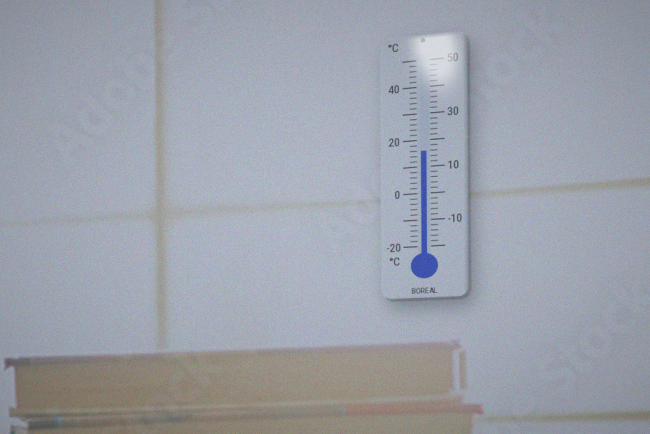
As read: 16°C
